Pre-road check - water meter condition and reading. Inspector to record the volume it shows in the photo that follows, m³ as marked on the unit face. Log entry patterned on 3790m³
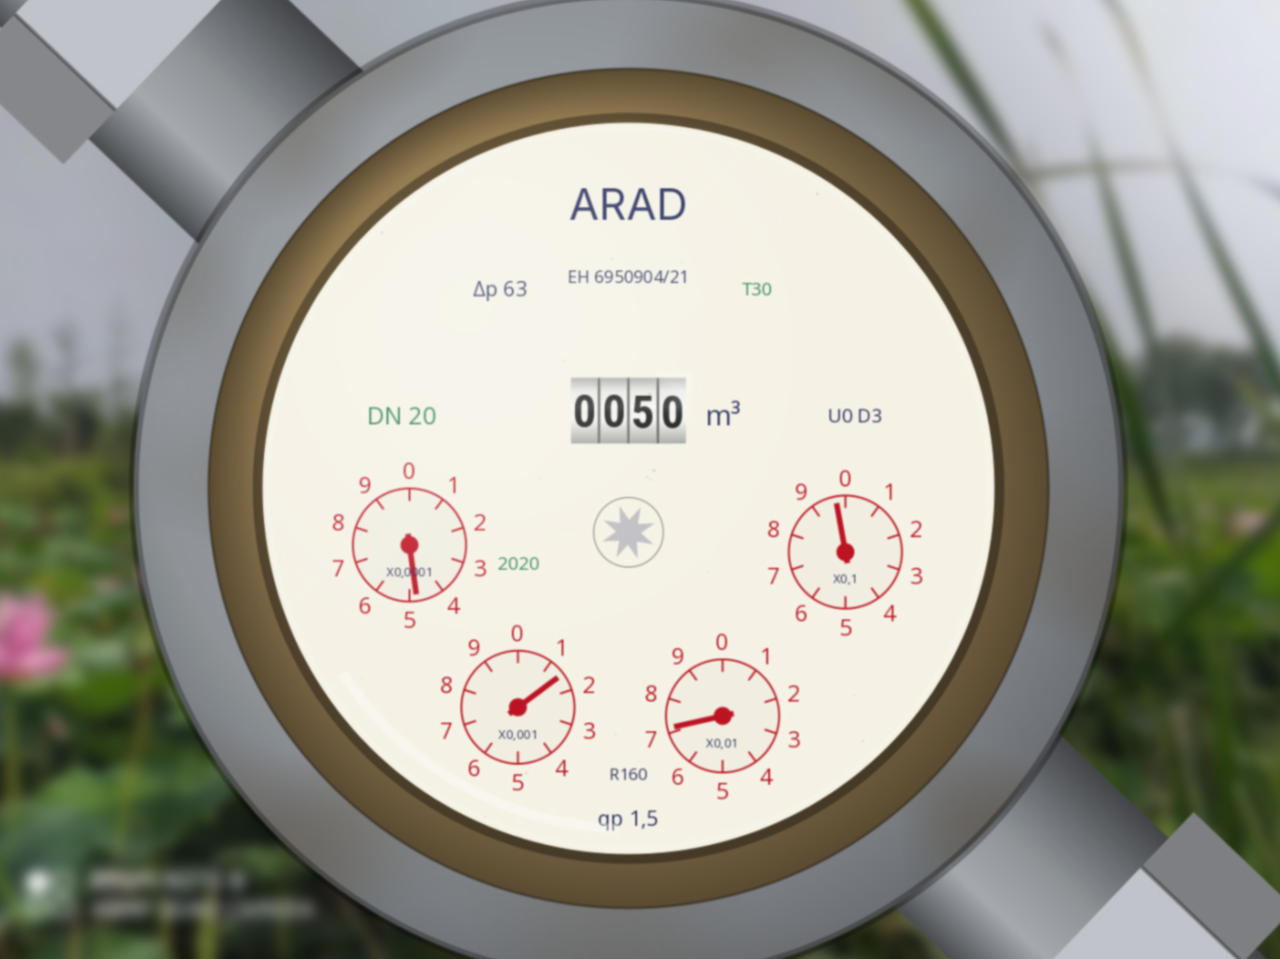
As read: 49.9714m³
